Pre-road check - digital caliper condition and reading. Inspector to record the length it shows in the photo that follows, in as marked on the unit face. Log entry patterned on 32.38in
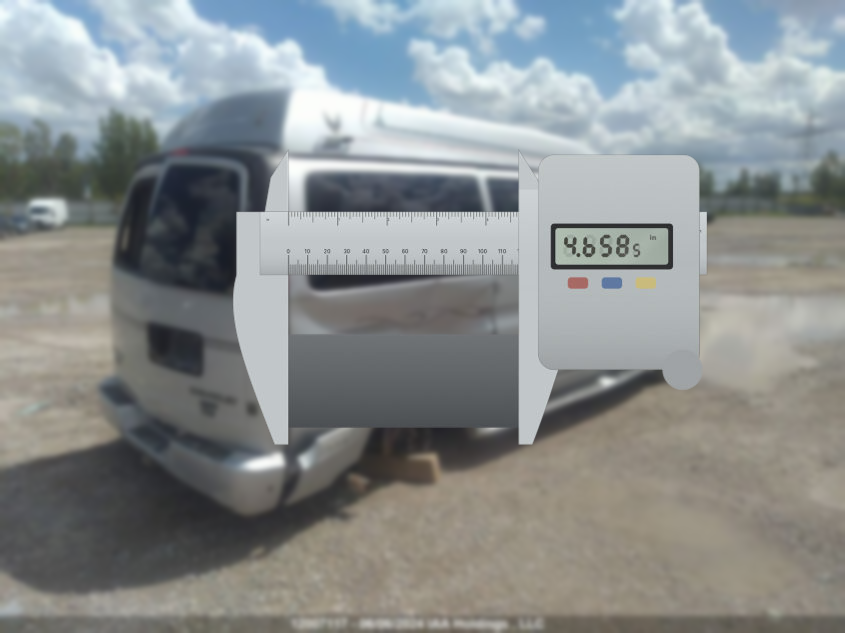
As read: 4.6585in
